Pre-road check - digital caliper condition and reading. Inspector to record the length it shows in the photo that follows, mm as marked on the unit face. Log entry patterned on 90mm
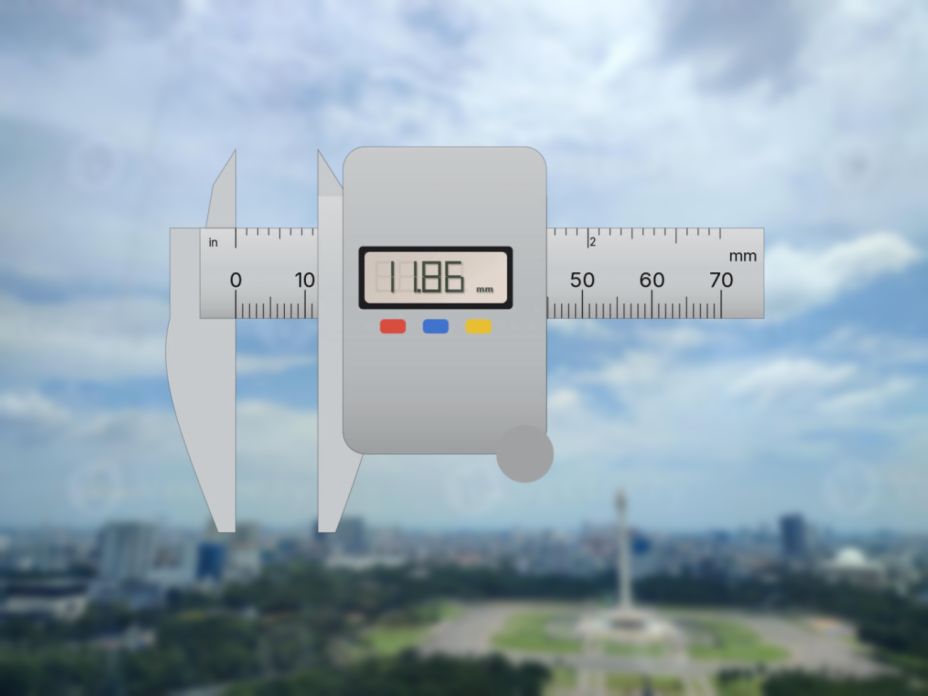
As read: 11.86mm
